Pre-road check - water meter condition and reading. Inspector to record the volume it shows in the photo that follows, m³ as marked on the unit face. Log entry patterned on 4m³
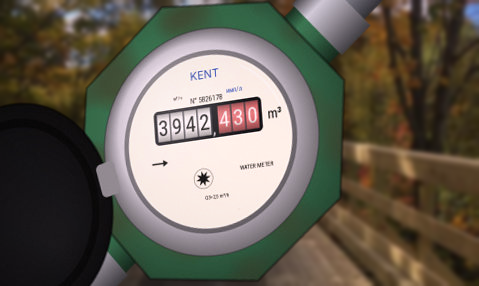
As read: 3942.430m³
